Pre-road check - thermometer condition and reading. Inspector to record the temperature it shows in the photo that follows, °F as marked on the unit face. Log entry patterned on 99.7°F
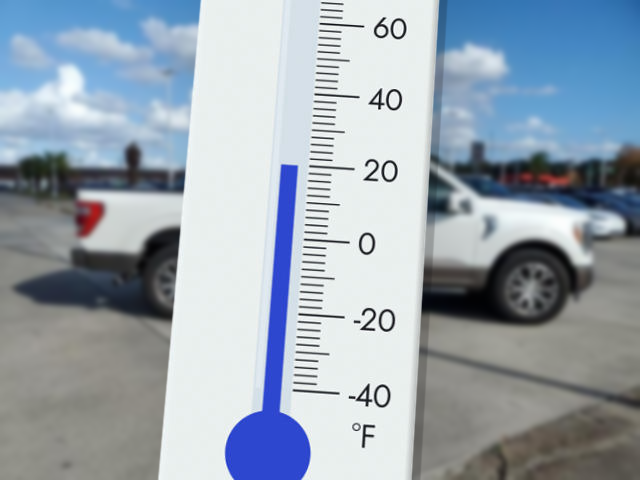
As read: 20°F
